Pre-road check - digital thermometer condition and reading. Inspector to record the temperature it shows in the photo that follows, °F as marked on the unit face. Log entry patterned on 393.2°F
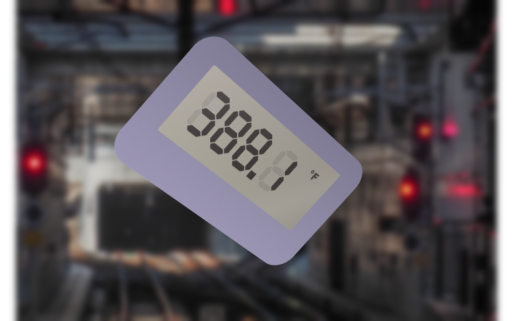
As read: 388.1°F
